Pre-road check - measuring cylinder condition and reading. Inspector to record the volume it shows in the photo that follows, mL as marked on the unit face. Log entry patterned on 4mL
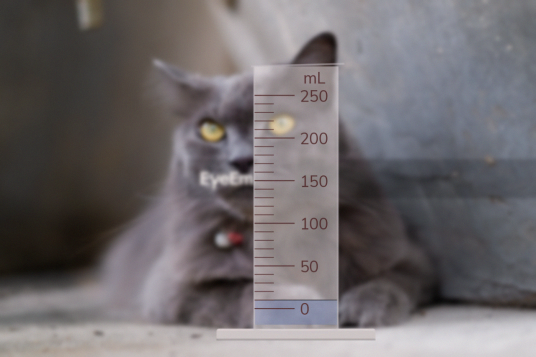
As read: 10mL
